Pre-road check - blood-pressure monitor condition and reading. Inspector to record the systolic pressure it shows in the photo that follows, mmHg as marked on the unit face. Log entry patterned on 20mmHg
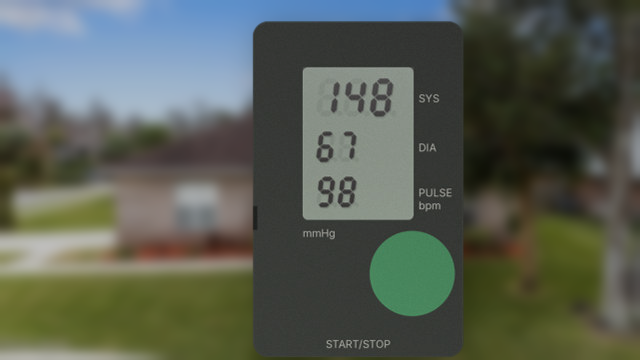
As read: 148mmHg
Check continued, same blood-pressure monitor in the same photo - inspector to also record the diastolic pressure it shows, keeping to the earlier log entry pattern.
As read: 67mmHg
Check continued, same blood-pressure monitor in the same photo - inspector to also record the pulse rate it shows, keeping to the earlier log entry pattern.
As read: 98bpm
